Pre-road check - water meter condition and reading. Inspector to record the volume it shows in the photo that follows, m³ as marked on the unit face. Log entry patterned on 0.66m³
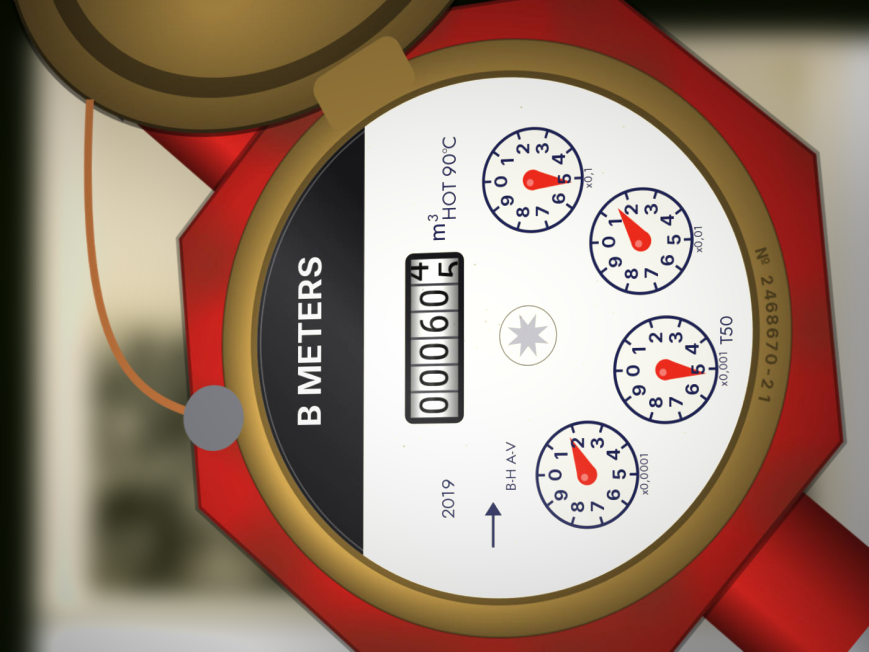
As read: 604.5151m³
